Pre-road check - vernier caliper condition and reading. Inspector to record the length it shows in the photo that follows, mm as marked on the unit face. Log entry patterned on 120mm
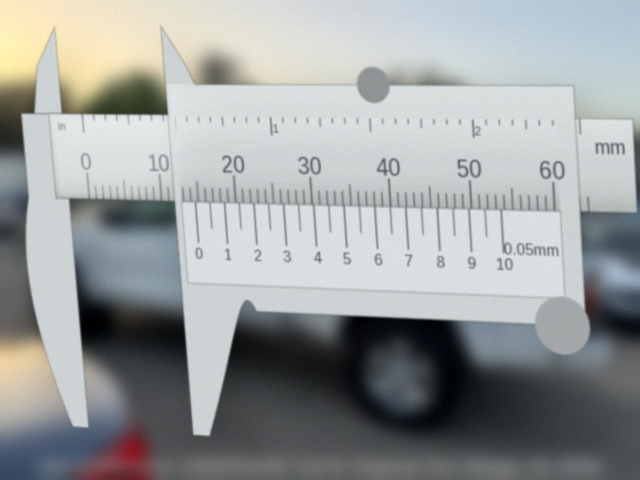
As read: 14.6mm
